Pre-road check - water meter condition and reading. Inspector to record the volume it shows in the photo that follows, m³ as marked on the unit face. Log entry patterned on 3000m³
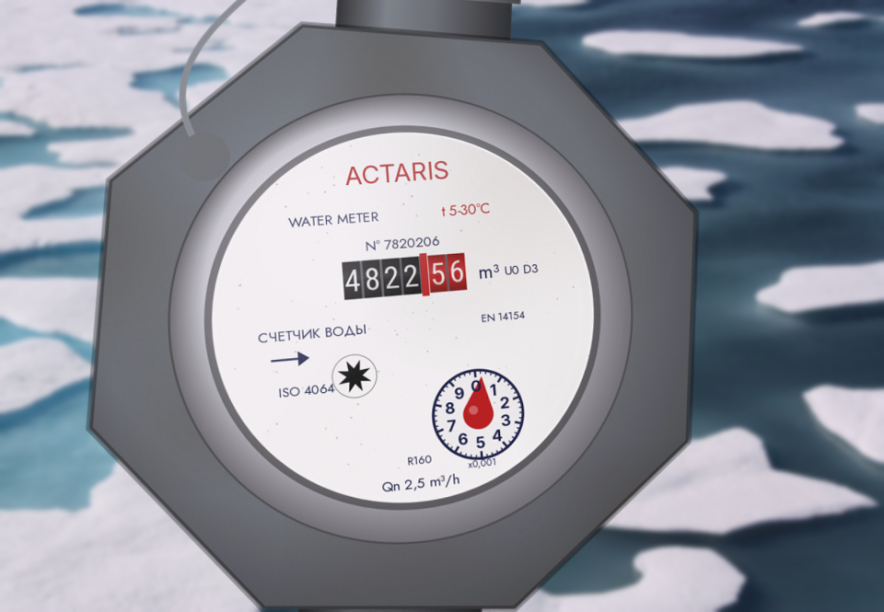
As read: 4822.560m³
